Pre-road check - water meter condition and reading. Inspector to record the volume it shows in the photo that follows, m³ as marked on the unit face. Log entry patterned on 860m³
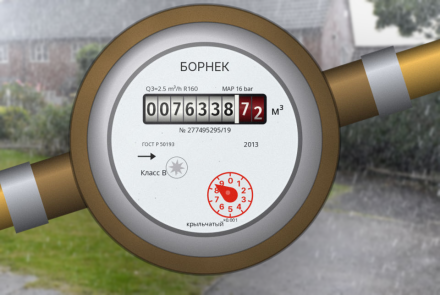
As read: 76338.718m³
